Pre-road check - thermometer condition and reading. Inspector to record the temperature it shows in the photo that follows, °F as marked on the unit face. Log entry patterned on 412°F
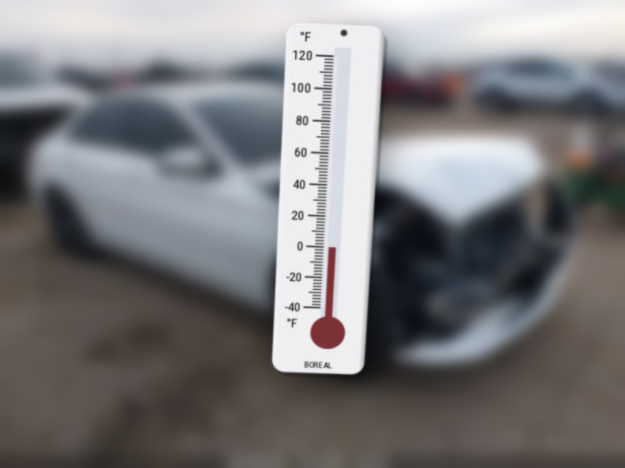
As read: 0°F
